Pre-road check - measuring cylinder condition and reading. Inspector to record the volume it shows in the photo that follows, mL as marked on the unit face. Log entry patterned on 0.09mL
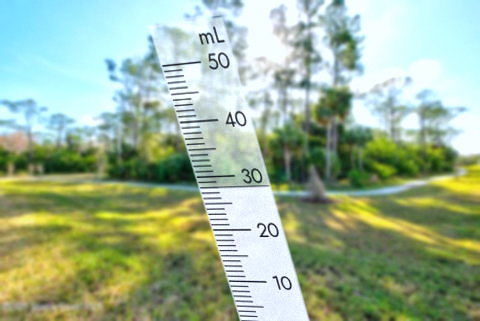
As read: 28mL
